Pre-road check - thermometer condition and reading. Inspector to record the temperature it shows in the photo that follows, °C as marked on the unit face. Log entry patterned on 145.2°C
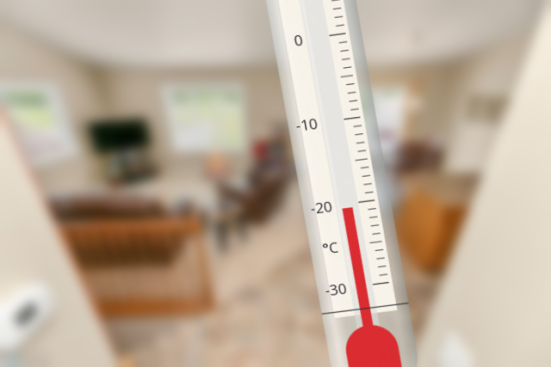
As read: -20.5°C
